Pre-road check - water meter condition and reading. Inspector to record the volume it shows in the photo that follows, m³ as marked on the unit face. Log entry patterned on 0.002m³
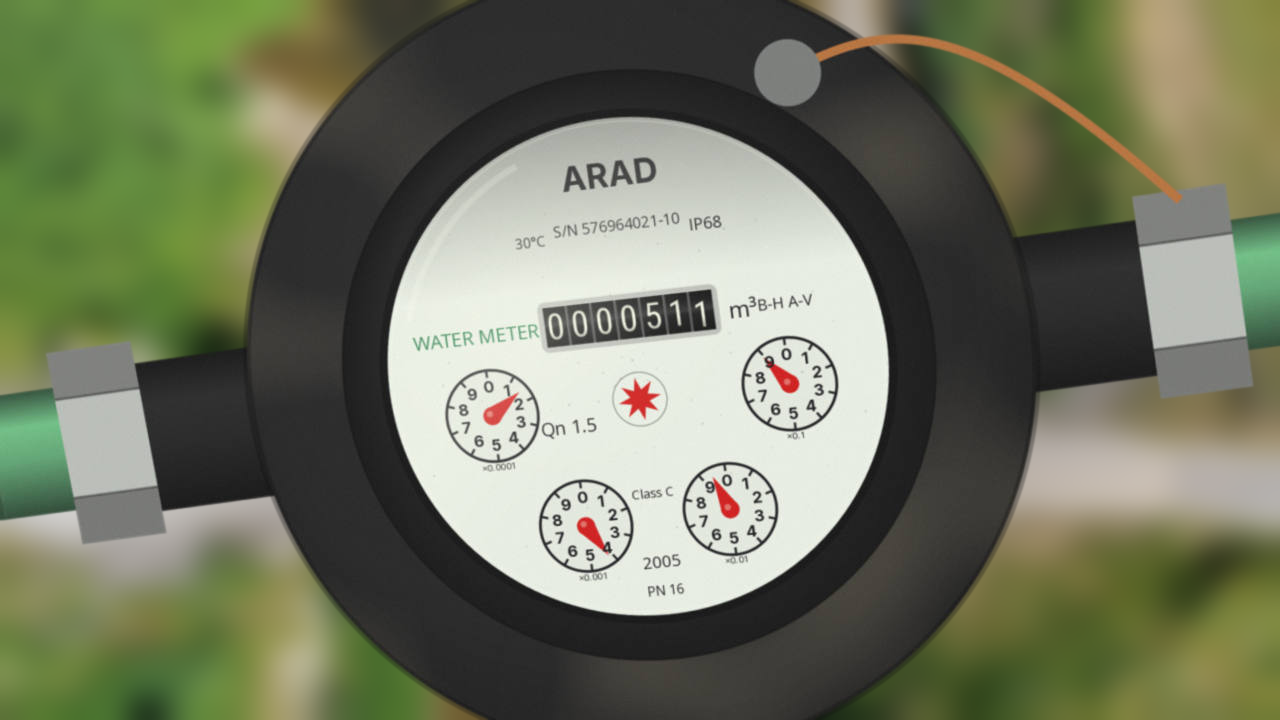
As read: 510.8941m³
